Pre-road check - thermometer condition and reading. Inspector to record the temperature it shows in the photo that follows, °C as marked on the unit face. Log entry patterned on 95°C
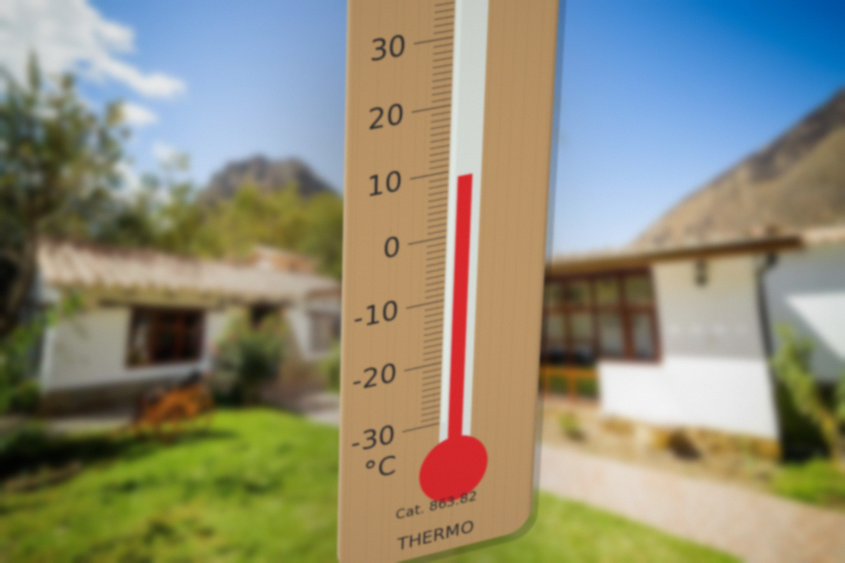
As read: 9°C
